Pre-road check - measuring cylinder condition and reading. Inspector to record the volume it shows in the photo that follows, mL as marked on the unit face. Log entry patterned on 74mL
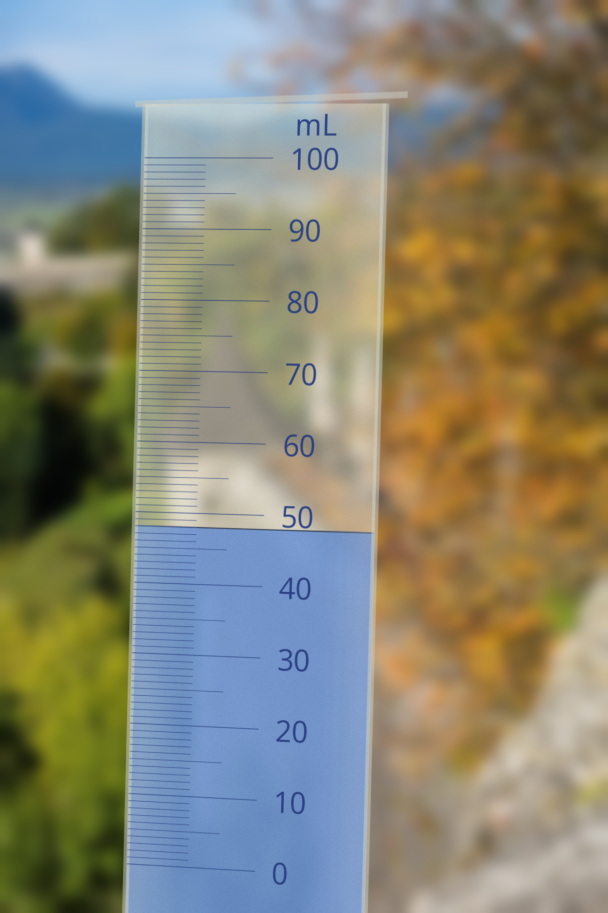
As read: 48mL
